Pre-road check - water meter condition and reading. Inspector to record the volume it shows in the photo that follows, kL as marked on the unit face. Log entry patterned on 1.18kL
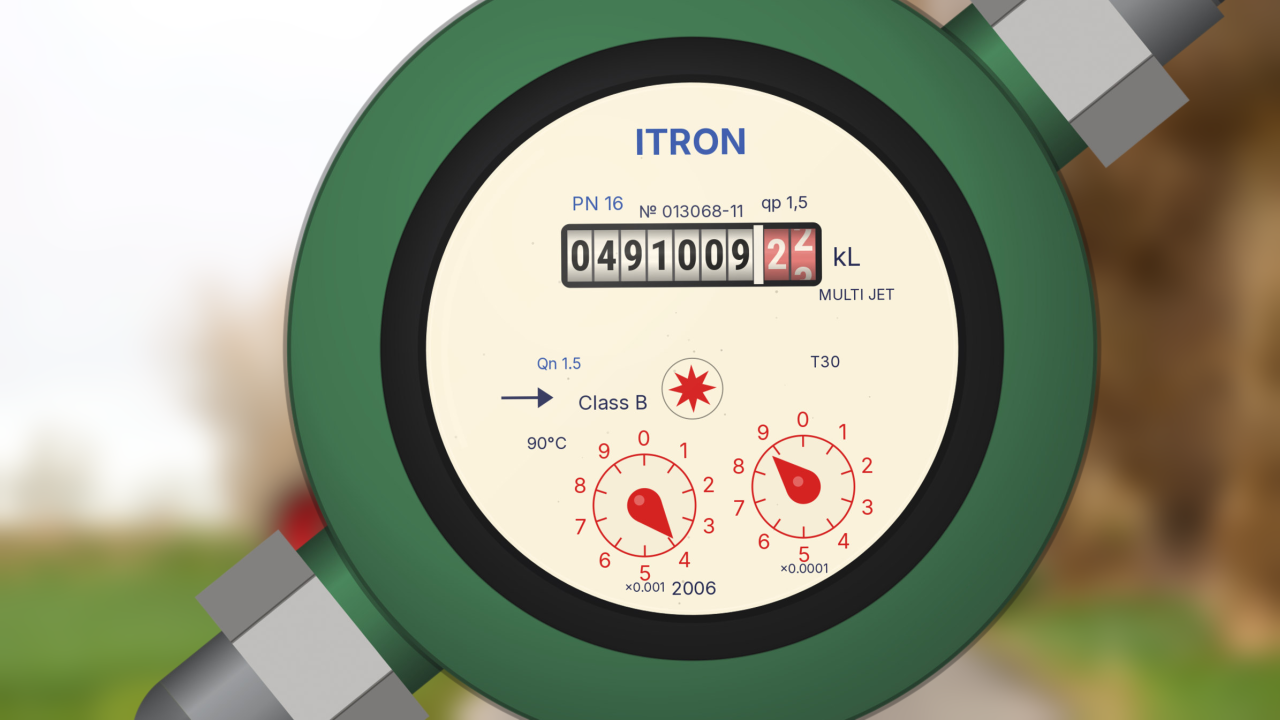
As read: 491009.2238kL
